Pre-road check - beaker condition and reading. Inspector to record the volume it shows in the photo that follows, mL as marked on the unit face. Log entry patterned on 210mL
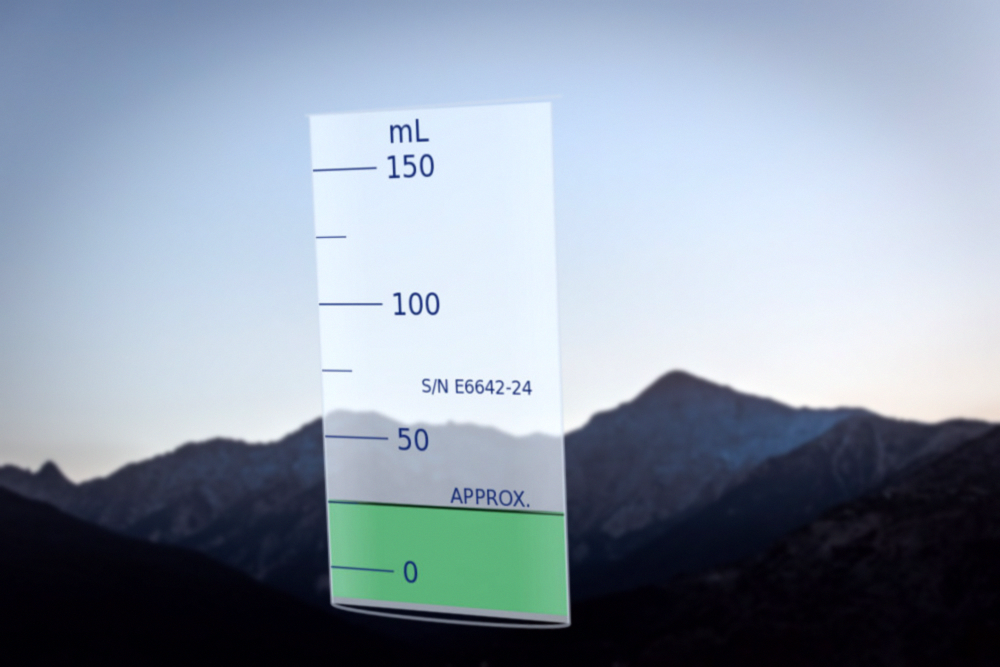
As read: 25mL
